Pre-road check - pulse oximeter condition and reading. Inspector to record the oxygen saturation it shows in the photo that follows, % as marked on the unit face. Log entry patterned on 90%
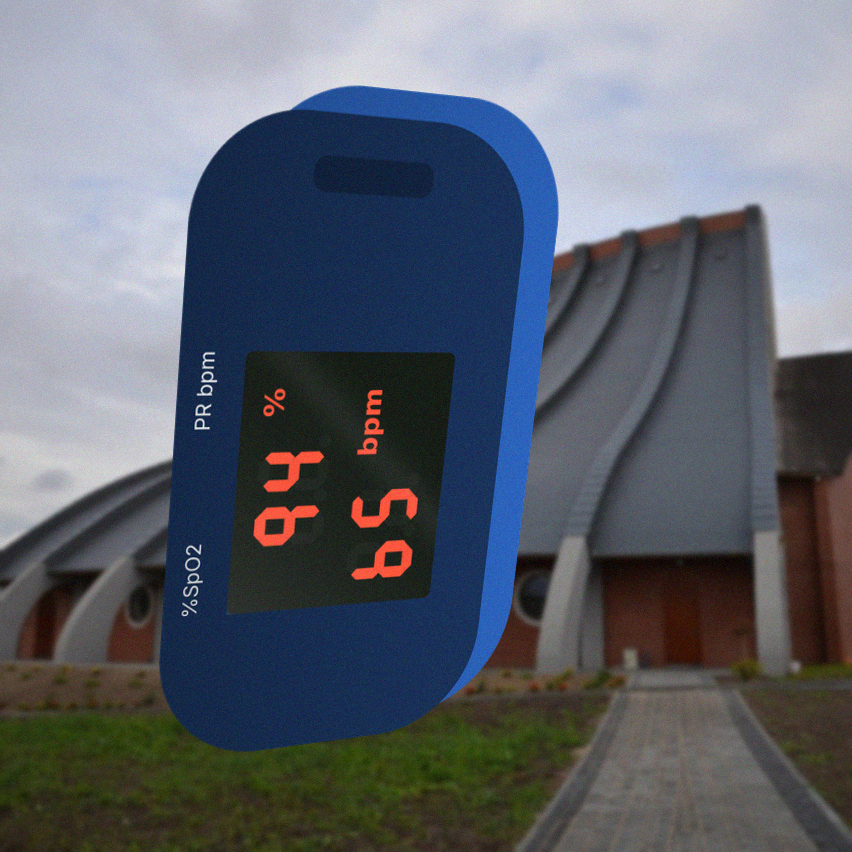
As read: 94%
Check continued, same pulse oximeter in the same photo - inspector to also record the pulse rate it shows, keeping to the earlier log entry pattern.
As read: 65bpm
